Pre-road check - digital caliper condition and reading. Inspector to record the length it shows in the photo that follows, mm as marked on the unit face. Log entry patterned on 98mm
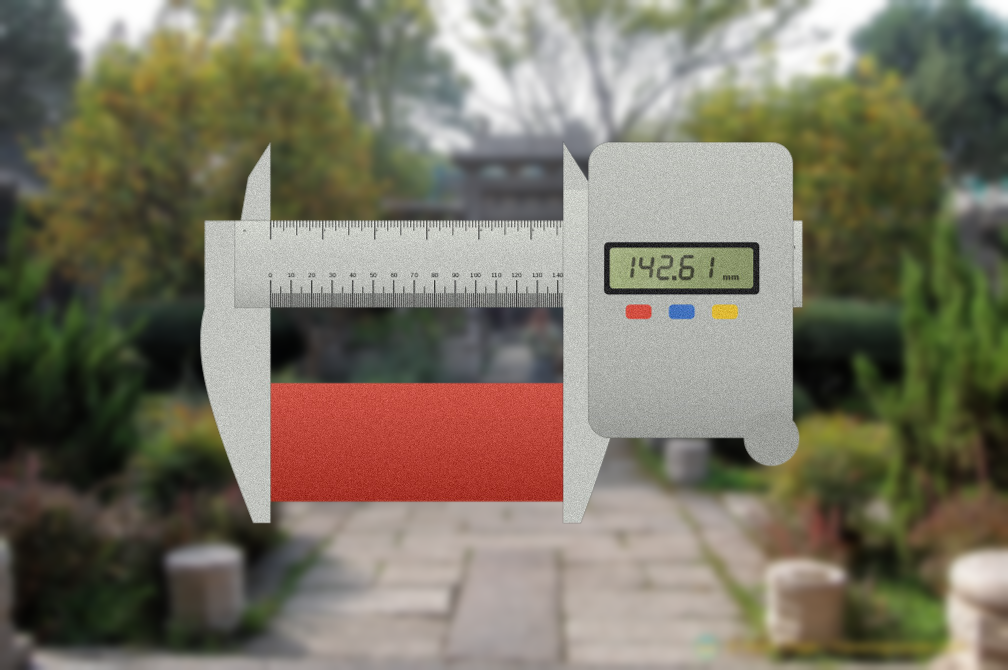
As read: 142.61mm
